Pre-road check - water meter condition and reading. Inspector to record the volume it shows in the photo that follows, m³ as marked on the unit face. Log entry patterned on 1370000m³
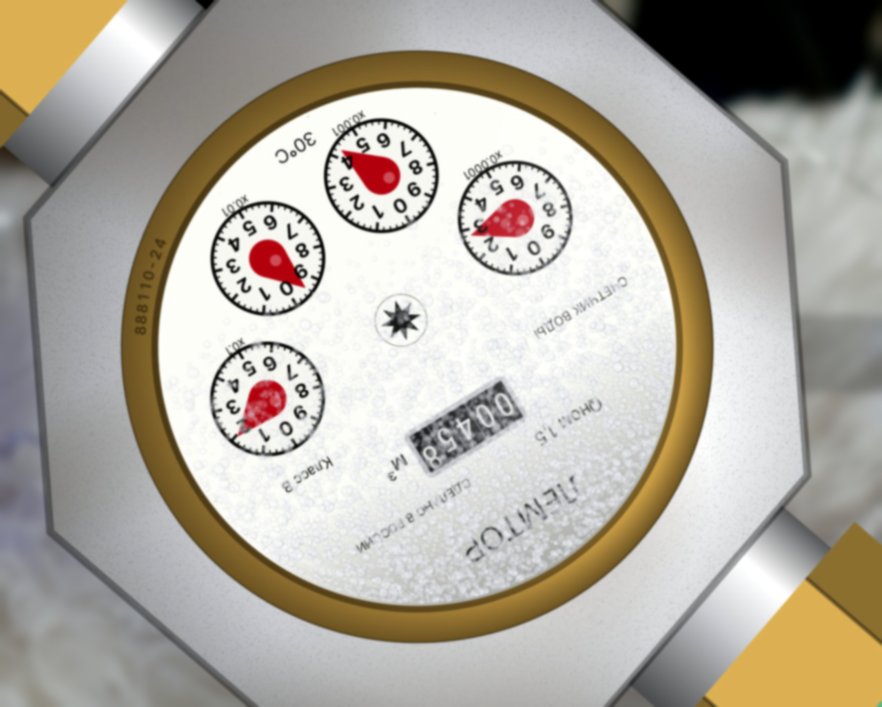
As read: 458.1942m³
